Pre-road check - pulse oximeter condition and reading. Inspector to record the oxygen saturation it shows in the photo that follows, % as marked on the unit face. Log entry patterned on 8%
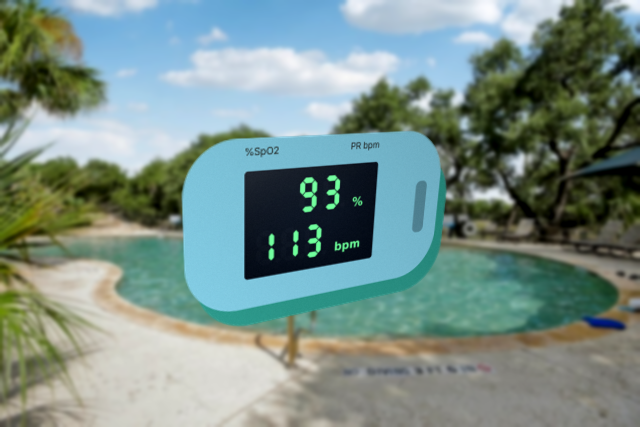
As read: 93%
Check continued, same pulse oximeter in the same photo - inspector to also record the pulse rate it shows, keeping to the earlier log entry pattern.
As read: 113bpm
